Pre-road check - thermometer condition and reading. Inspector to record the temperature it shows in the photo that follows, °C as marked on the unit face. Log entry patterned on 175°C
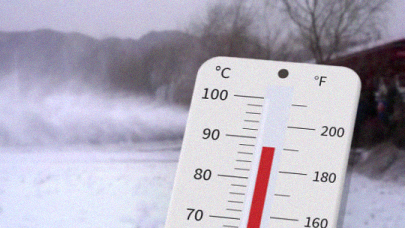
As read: 88°C
